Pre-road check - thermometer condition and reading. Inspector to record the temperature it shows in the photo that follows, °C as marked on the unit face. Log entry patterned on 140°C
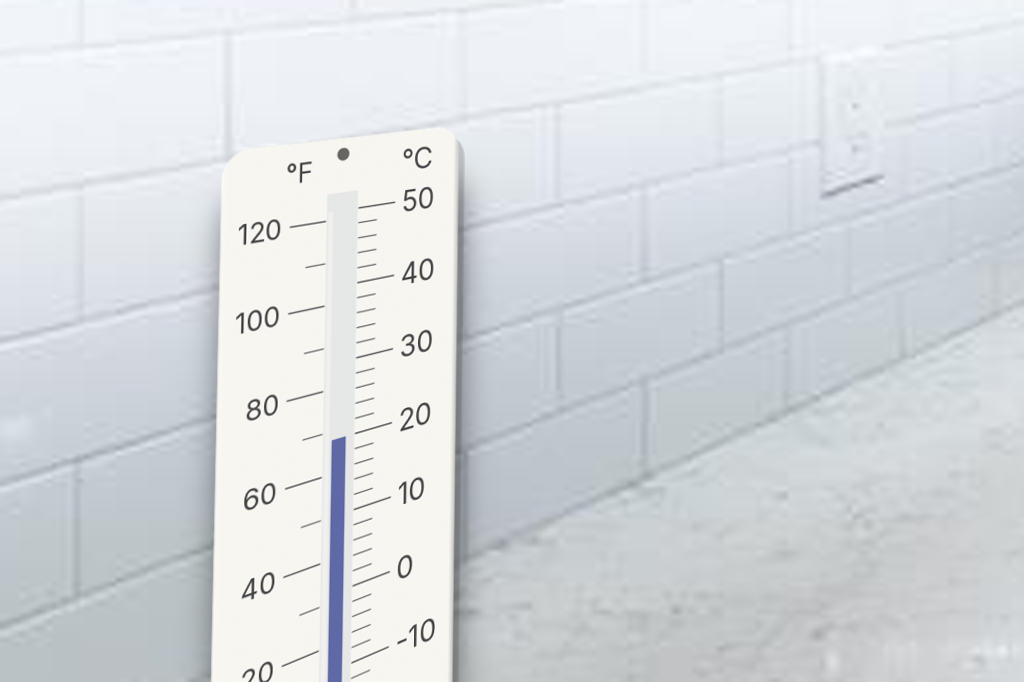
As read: 20°C
